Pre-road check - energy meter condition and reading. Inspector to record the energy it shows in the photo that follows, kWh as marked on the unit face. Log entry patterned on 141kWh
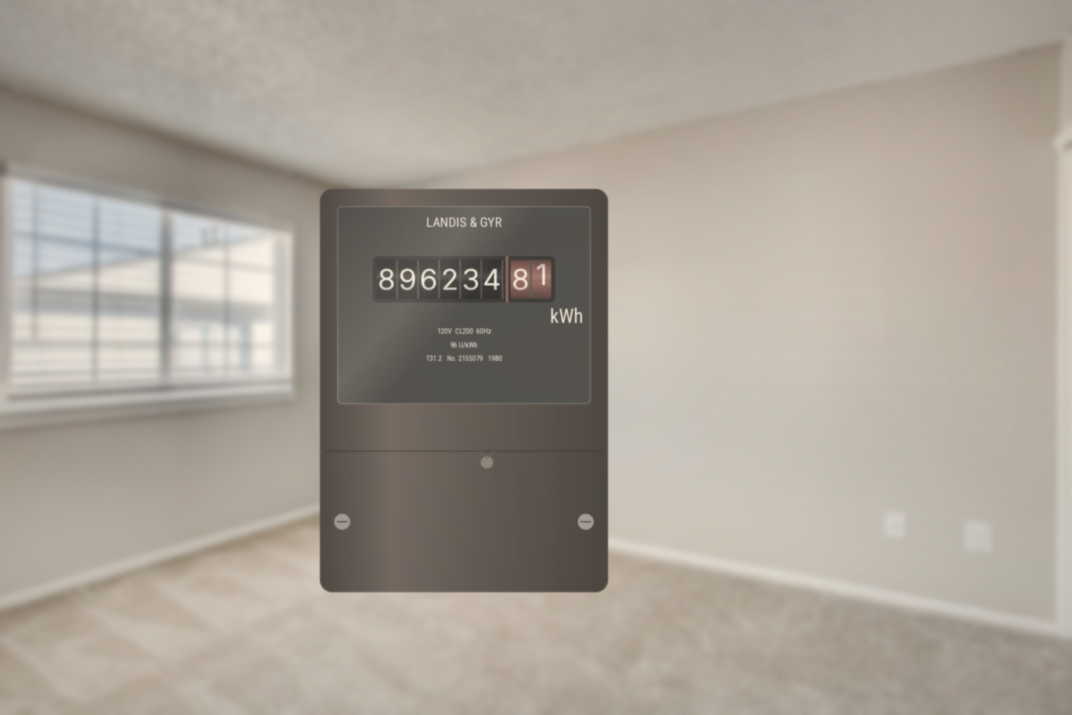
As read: 896234.81kWh
